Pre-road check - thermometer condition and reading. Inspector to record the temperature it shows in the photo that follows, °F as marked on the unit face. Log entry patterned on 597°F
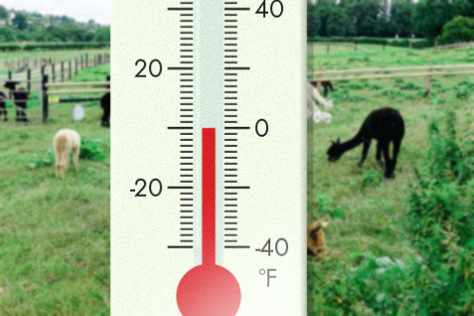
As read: 0°F
